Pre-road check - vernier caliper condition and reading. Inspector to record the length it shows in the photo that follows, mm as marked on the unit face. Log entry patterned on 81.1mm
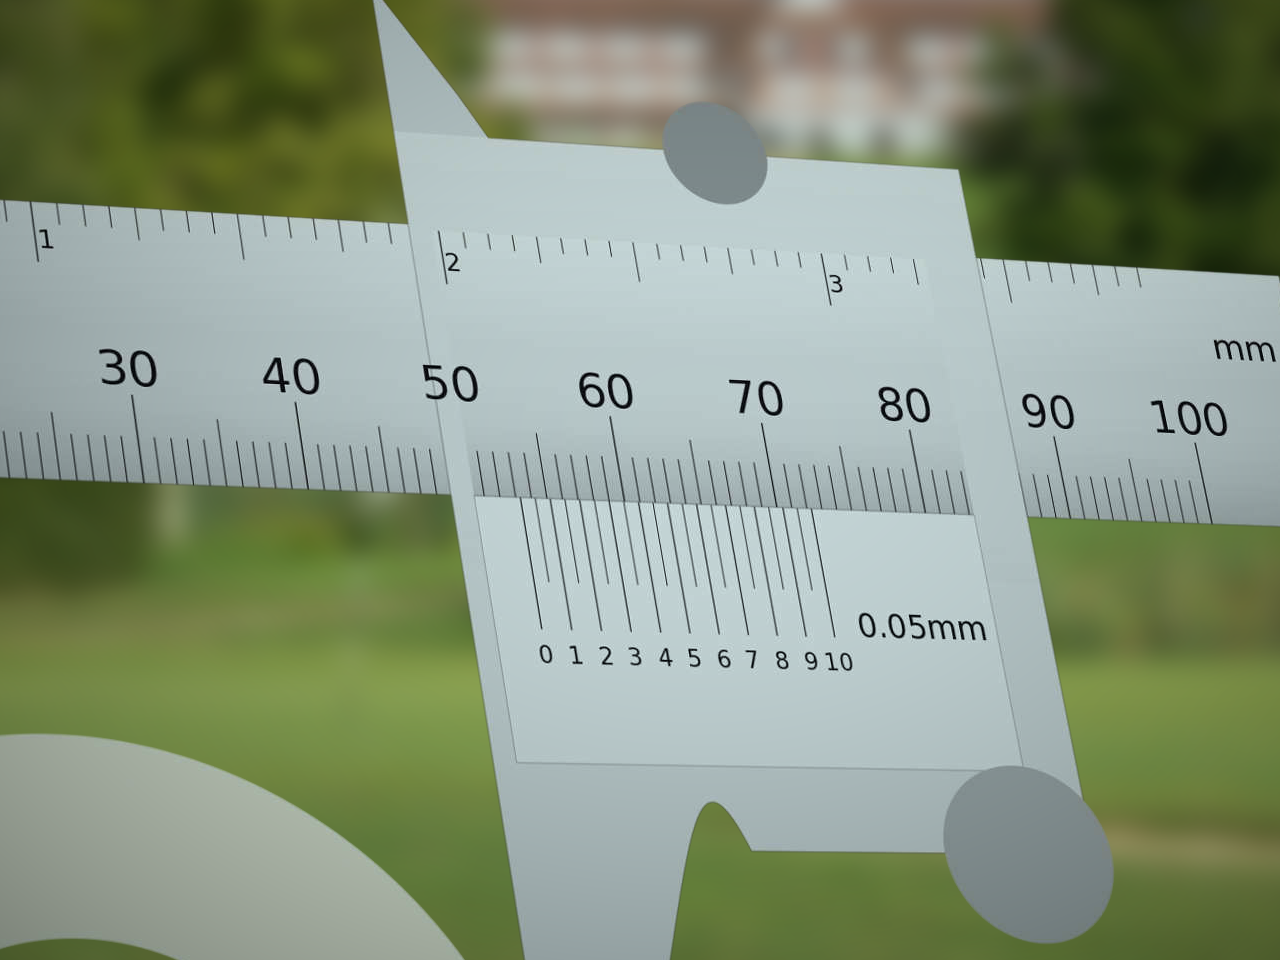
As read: 53.3mm
